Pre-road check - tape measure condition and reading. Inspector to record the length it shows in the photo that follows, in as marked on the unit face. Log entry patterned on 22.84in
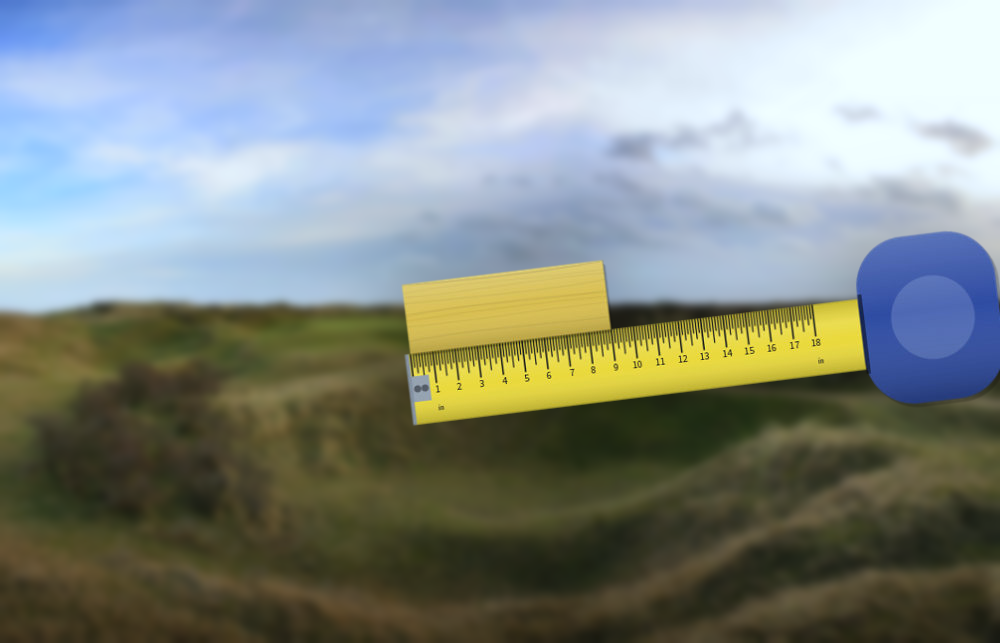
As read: 9in
